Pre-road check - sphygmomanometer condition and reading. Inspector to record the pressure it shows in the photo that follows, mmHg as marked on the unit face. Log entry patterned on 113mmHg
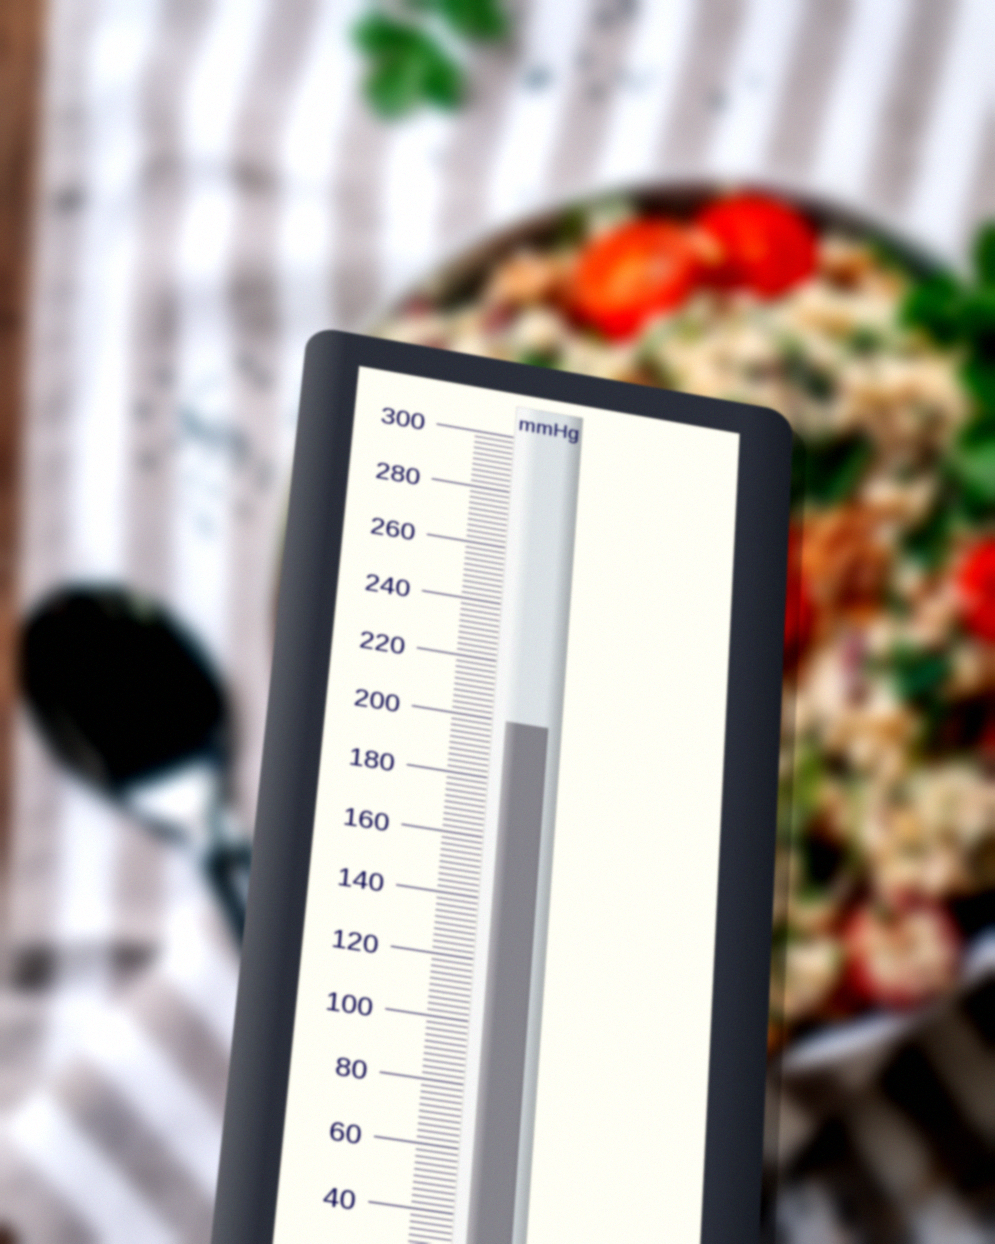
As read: 200mmHg
